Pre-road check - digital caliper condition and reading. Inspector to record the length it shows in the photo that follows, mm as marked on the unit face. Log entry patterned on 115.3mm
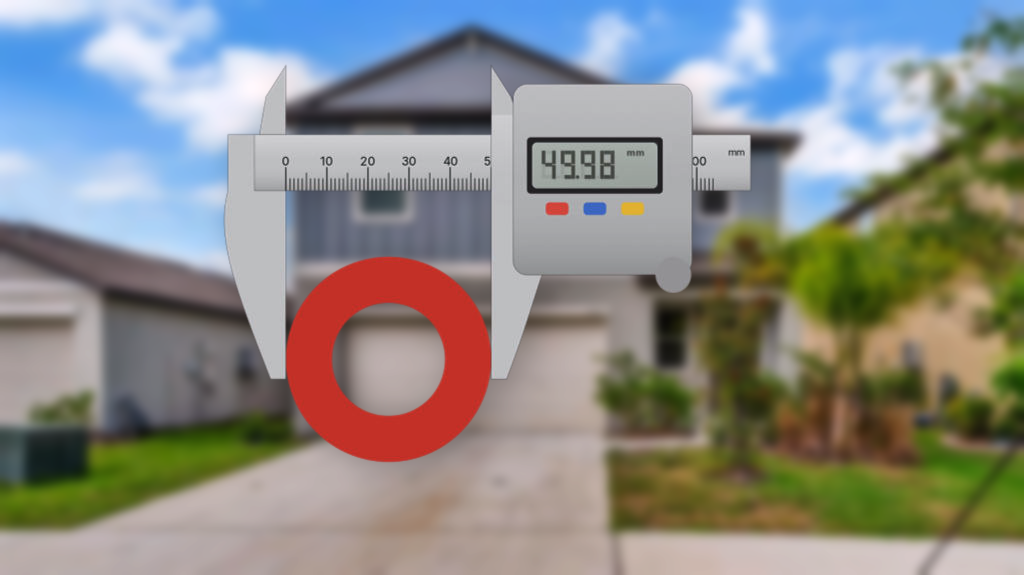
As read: 49.98mm
